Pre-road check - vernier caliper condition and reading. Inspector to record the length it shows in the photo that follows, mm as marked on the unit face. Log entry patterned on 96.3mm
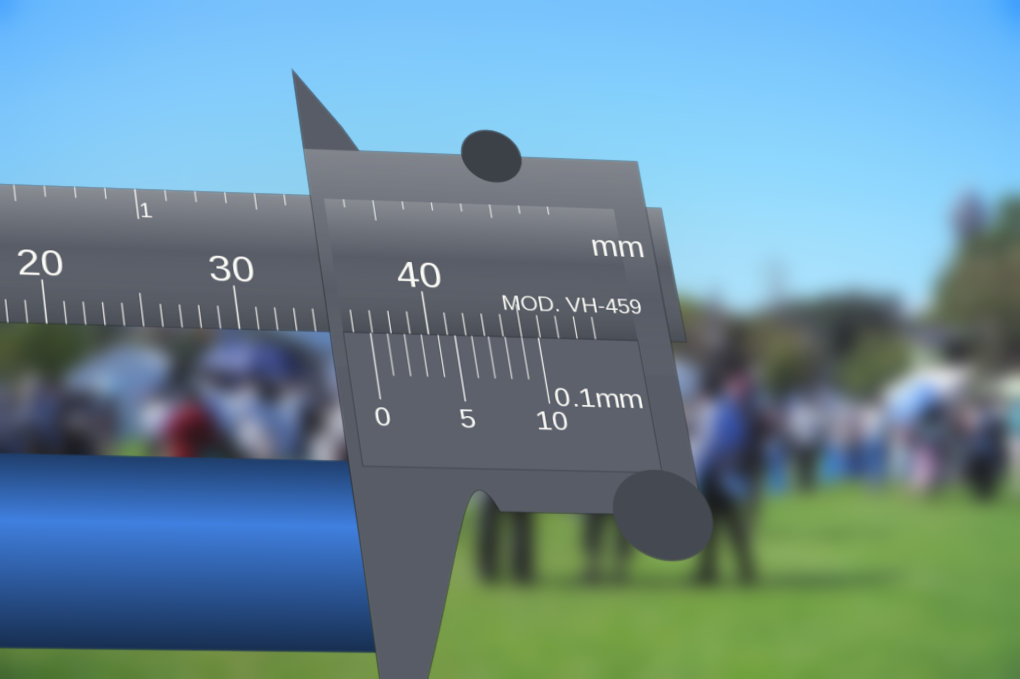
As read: 36.9mm
